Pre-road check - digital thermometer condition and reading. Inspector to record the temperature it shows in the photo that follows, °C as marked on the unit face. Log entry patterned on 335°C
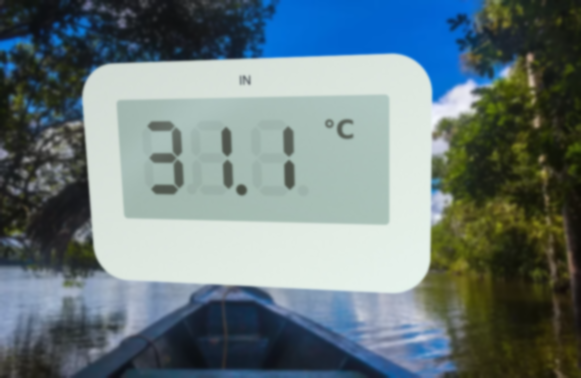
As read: 31.1°C
